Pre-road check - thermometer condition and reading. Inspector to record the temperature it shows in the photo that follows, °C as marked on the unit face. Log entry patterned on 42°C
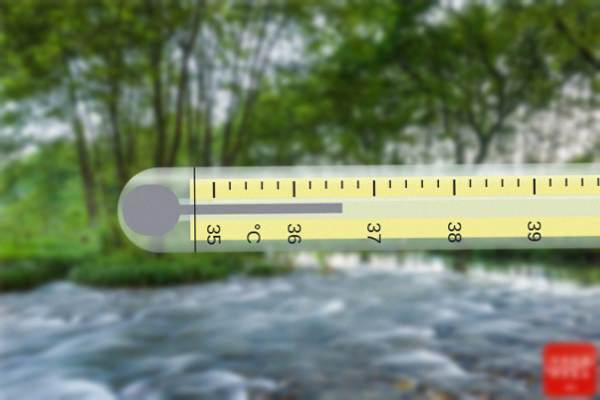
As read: 36.6°C
